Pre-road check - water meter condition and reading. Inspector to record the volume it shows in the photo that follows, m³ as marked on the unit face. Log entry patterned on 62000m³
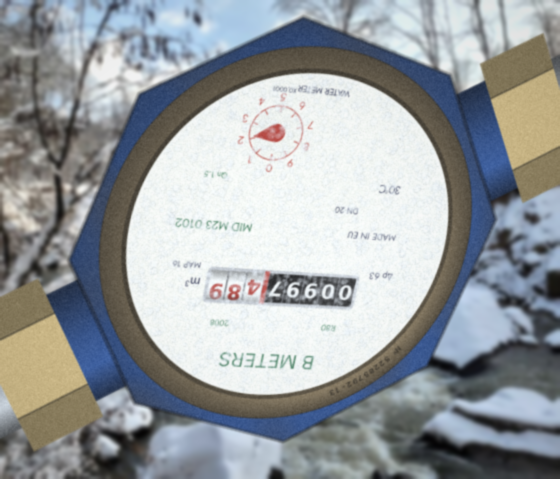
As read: 997.4892m³
